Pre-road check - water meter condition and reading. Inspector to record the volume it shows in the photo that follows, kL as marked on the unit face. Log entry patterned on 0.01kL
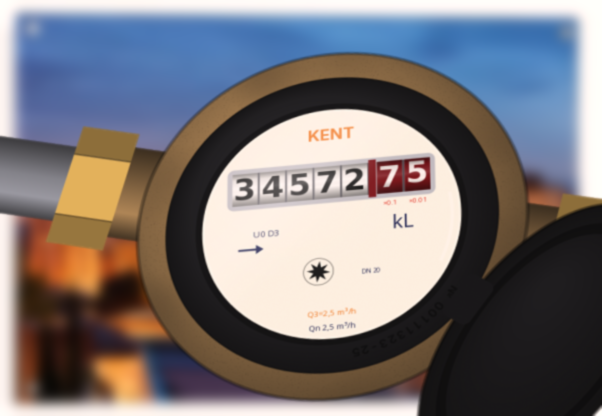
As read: 34572.75kL
